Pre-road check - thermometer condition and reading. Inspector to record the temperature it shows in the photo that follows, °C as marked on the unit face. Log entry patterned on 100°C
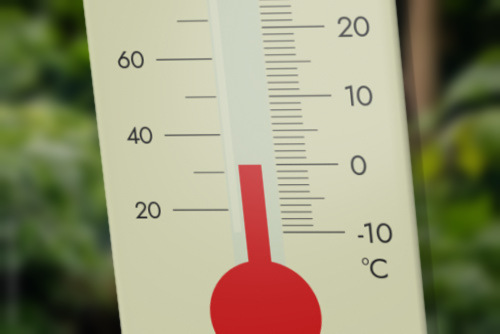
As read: 0°C
